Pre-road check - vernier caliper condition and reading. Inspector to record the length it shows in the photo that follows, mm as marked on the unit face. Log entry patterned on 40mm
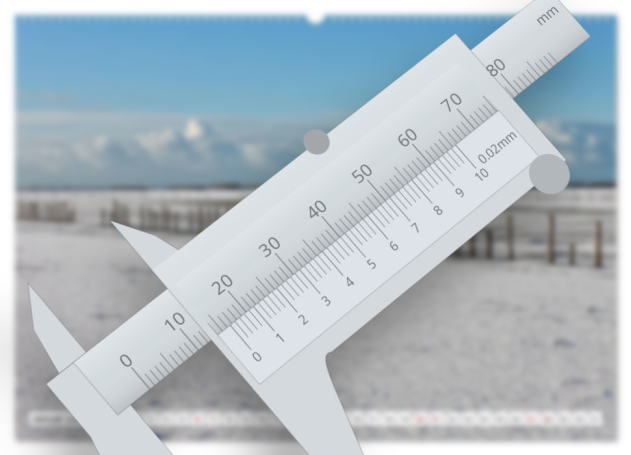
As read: 16.6mm
